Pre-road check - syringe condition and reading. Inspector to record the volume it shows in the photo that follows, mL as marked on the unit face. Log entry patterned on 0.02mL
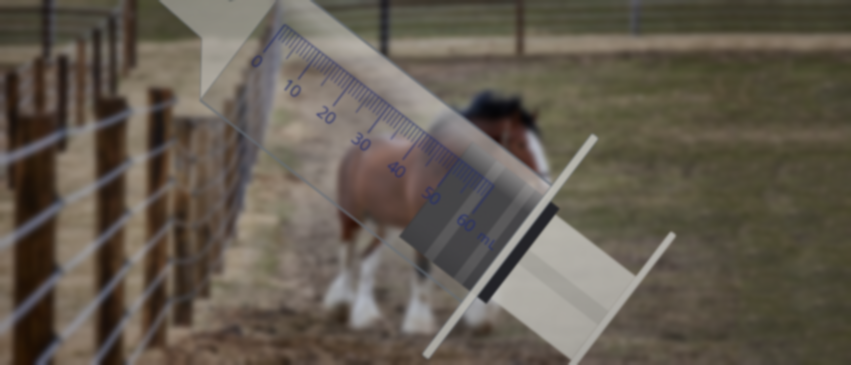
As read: 50mL
